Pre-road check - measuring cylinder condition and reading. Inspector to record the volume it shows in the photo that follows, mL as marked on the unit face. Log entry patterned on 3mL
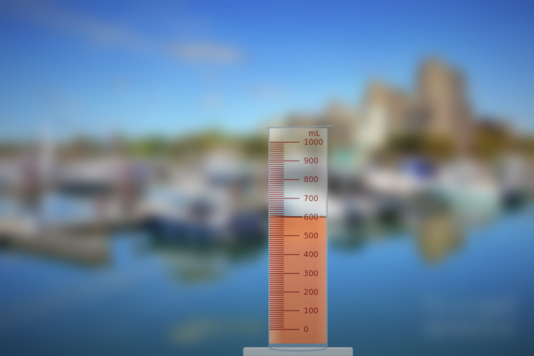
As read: 600mL
